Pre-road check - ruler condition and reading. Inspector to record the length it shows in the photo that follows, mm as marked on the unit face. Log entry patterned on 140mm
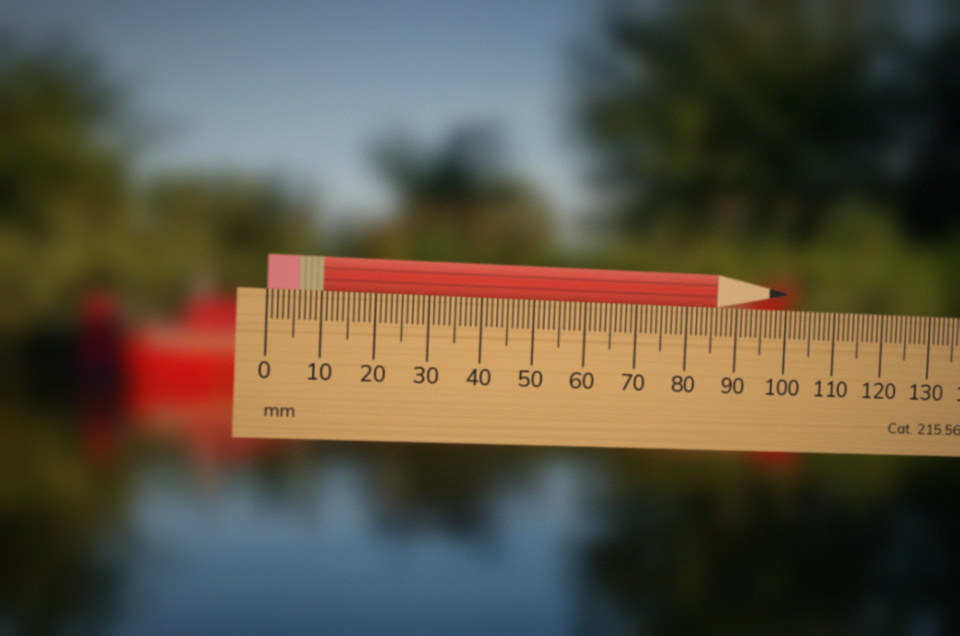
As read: 100mm
